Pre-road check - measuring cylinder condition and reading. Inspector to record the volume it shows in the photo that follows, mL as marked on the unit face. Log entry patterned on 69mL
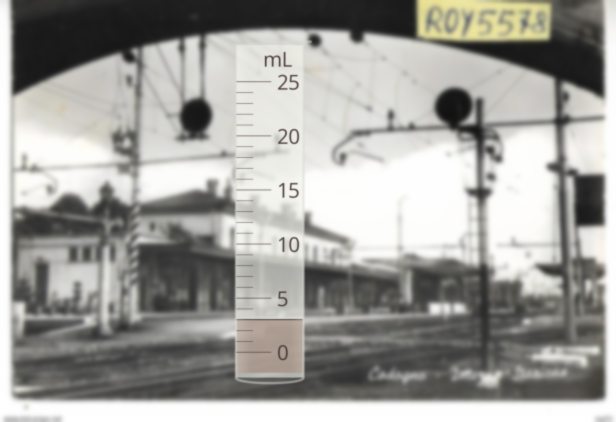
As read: 3mL
